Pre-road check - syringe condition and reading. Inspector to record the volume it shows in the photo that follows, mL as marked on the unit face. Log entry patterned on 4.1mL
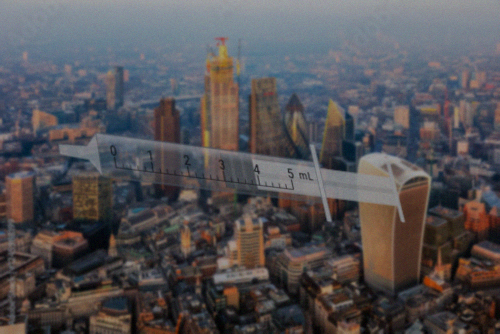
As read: 3mL
